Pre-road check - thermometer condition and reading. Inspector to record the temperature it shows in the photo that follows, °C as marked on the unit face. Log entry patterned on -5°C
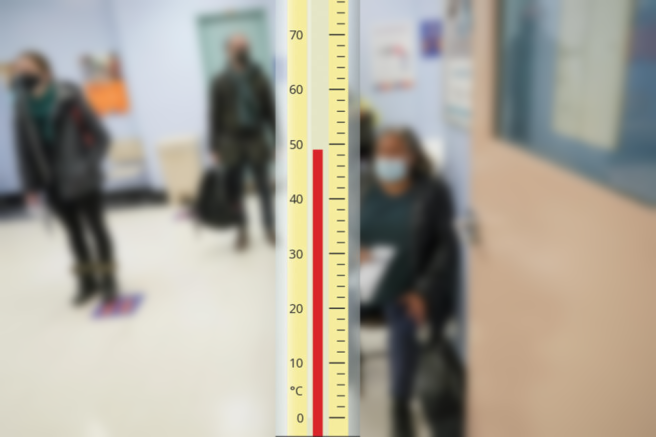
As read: 49°C
